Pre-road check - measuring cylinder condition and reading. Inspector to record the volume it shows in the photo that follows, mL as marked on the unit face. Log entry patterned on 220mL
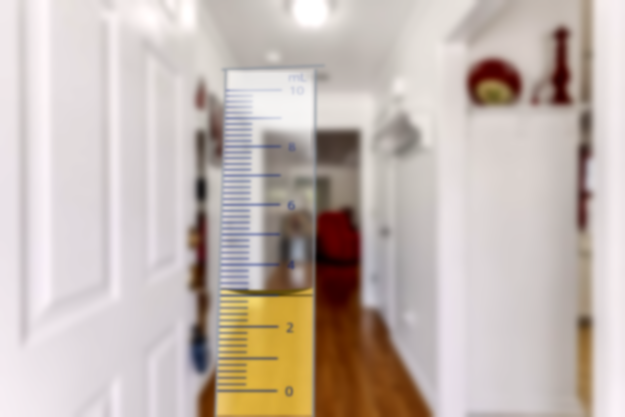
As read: 3mL
